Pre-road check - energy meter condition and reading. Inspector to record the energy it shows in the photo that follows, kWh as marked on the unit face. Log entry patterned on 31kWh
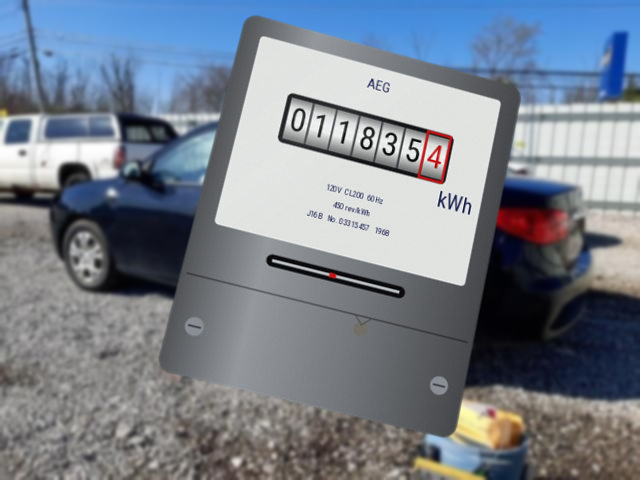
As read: 11835.4kWh
